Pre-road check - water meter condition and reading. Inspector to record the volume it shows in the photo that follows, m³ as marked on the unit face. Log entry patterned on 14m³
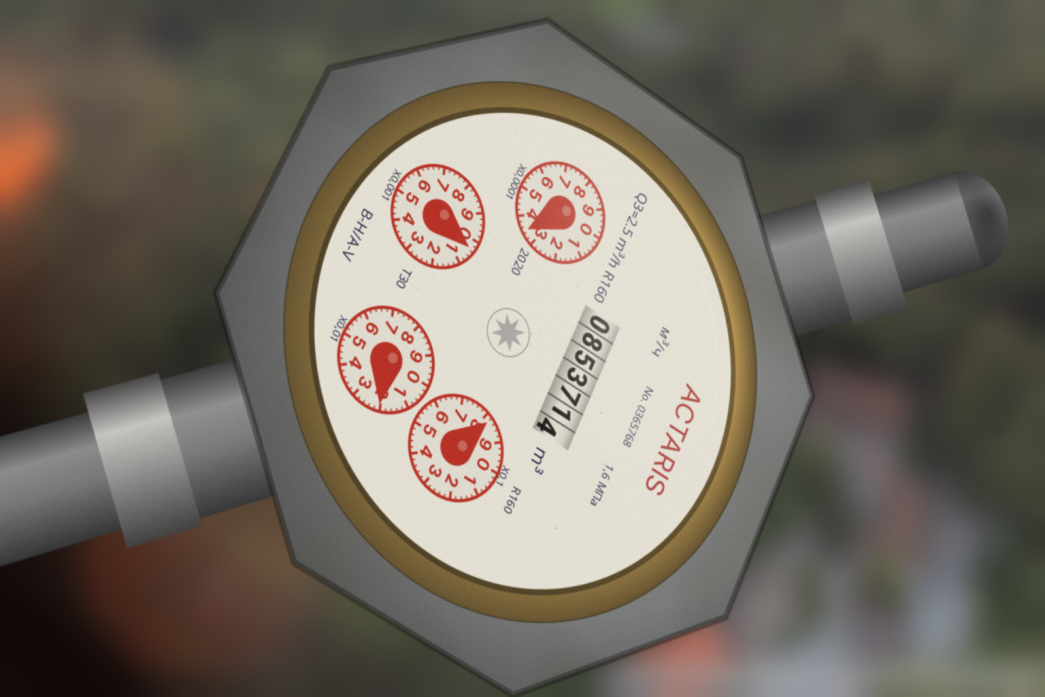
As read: 853713.8203m³
